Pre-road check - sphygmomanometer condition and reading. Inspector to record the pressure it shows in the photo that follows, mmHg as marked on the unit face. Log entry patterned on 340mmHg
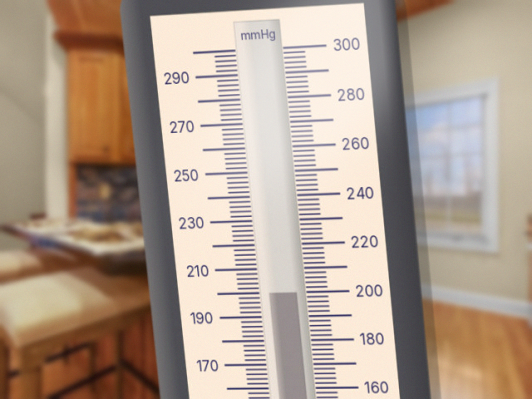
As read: 200mmHg
